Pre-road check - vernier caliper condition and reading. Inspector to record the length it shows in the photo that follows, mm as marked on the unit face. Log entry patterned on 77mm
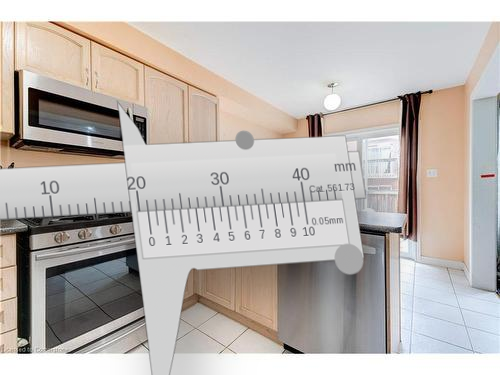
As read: 21.0mm
